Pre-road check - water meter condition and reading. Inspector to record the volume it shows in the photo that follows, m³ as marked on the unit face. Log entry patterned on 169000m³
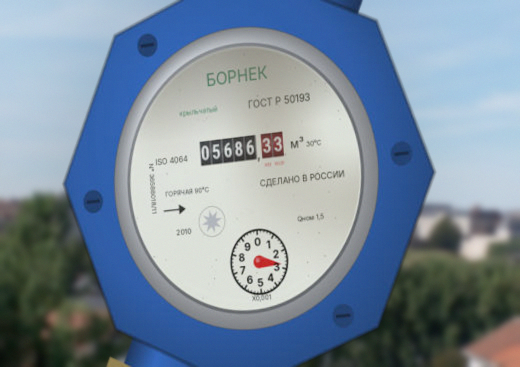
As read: 5686.332m³
